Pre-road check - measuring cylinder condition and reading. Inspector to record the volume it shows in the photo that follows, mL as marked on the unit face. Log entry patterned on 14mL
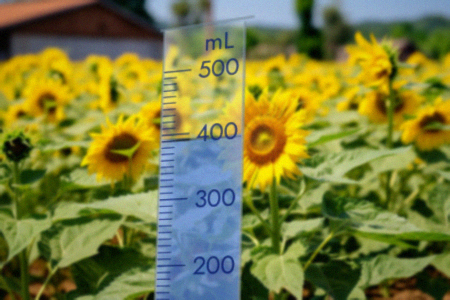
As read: 390mL
